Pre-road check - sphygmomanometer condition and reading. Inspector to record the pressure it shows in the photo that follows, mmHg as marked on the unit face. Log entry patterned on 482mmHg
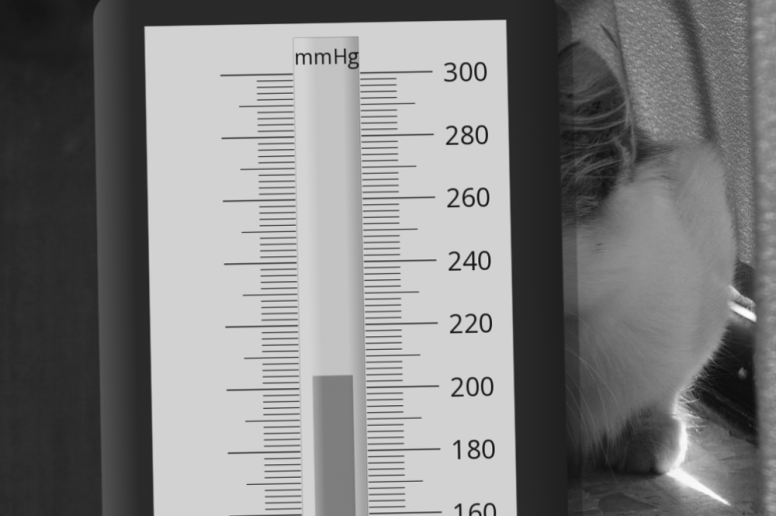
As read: 204mmHg
